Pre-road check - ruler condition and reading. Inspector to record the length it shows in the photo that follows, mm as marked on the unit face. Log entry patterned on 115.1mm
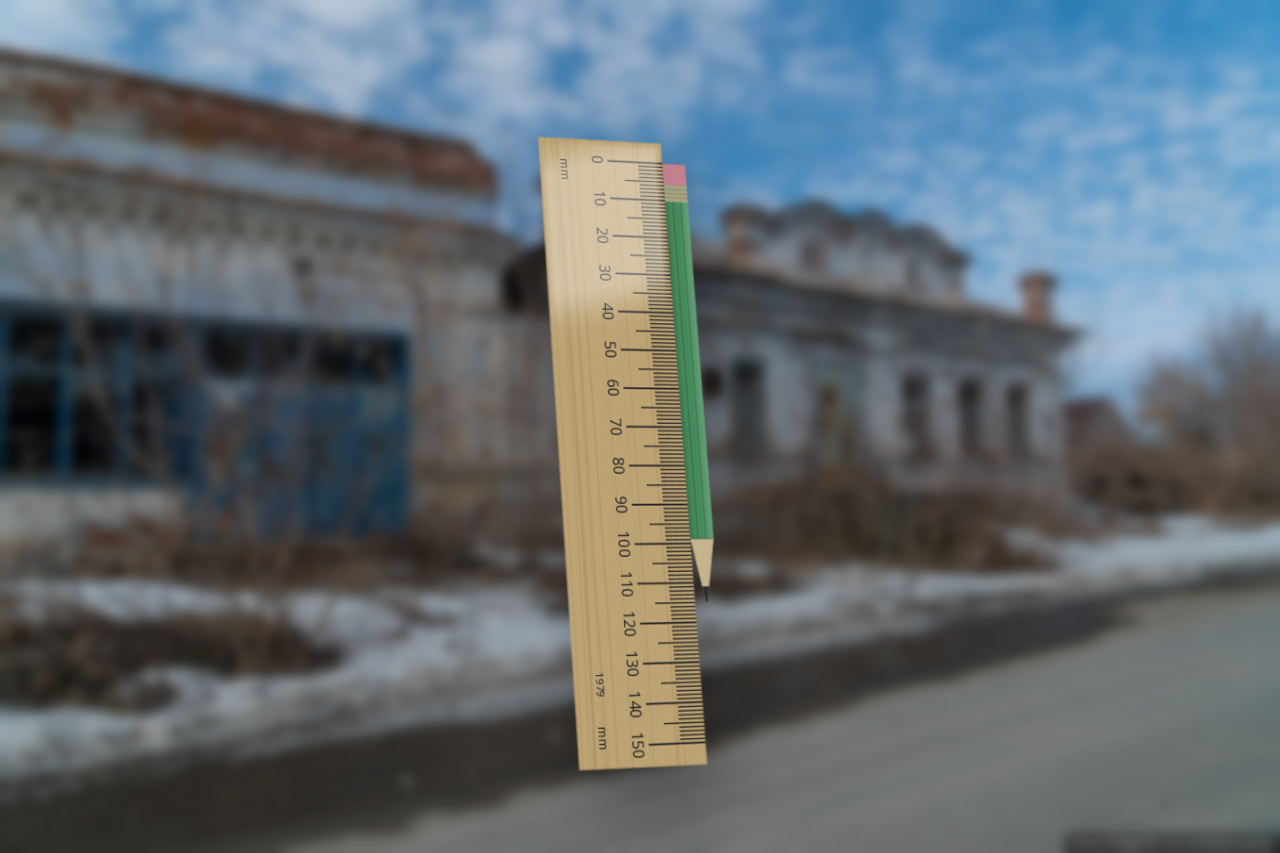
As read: 115mm
